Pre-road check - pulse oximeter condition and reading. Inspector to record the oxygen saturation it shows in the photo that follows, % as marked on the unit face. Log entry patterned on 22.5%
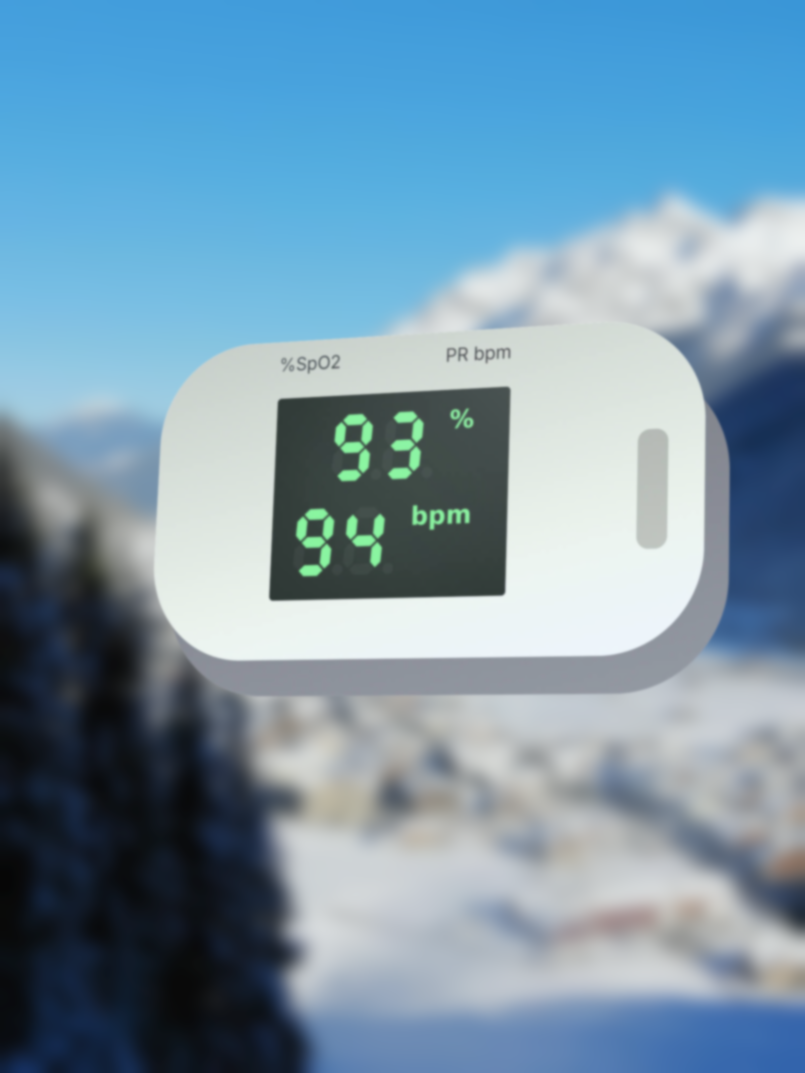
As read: 93%
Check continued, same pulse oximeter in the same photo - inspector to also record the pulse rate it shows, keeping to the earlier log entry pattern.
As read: 94bpm
